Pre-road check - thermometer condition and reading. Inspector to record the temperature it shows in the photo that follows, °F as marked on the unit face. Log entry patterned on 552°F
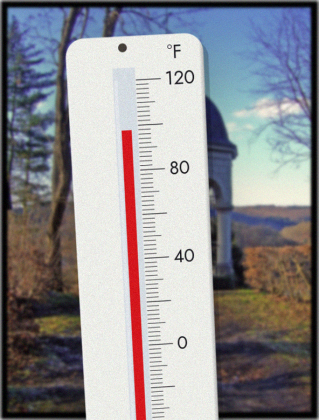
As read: 98°F
